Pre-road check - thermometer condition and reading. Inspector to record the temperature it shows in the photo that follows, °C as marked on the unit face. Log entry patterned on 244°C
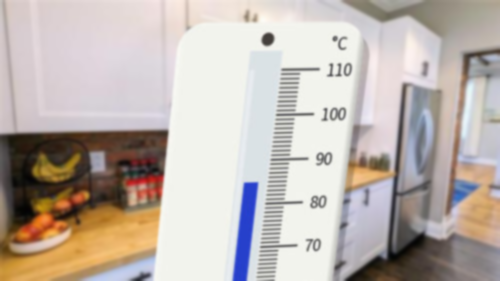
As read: 85°C
